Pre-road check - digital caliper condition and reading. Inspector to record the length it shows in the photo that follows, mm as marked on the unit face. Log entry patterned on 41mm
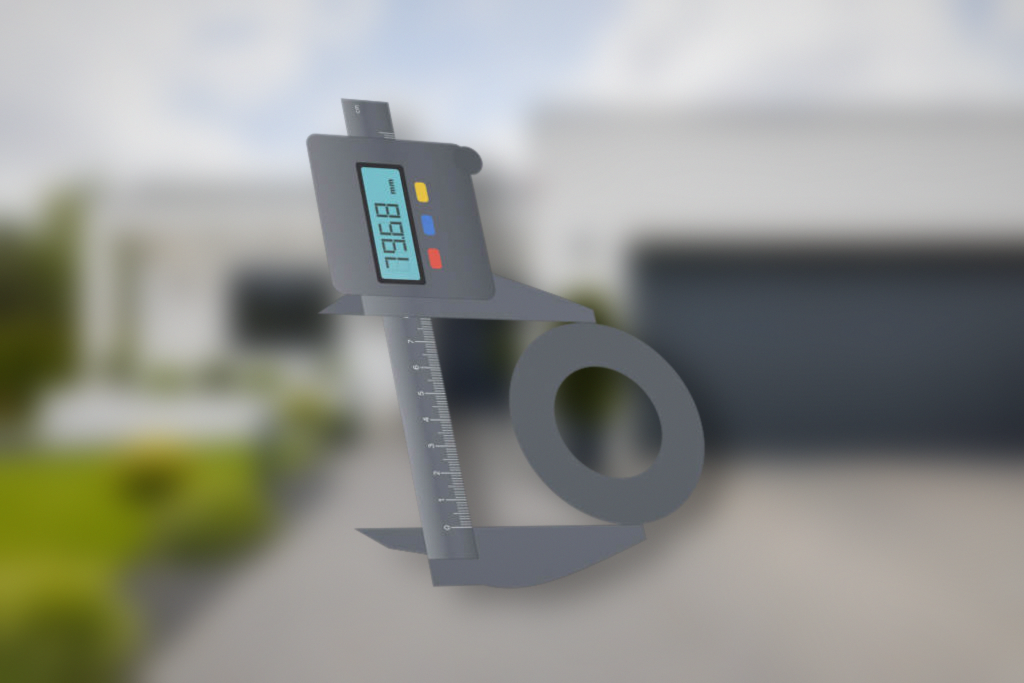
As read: 79.68mm
